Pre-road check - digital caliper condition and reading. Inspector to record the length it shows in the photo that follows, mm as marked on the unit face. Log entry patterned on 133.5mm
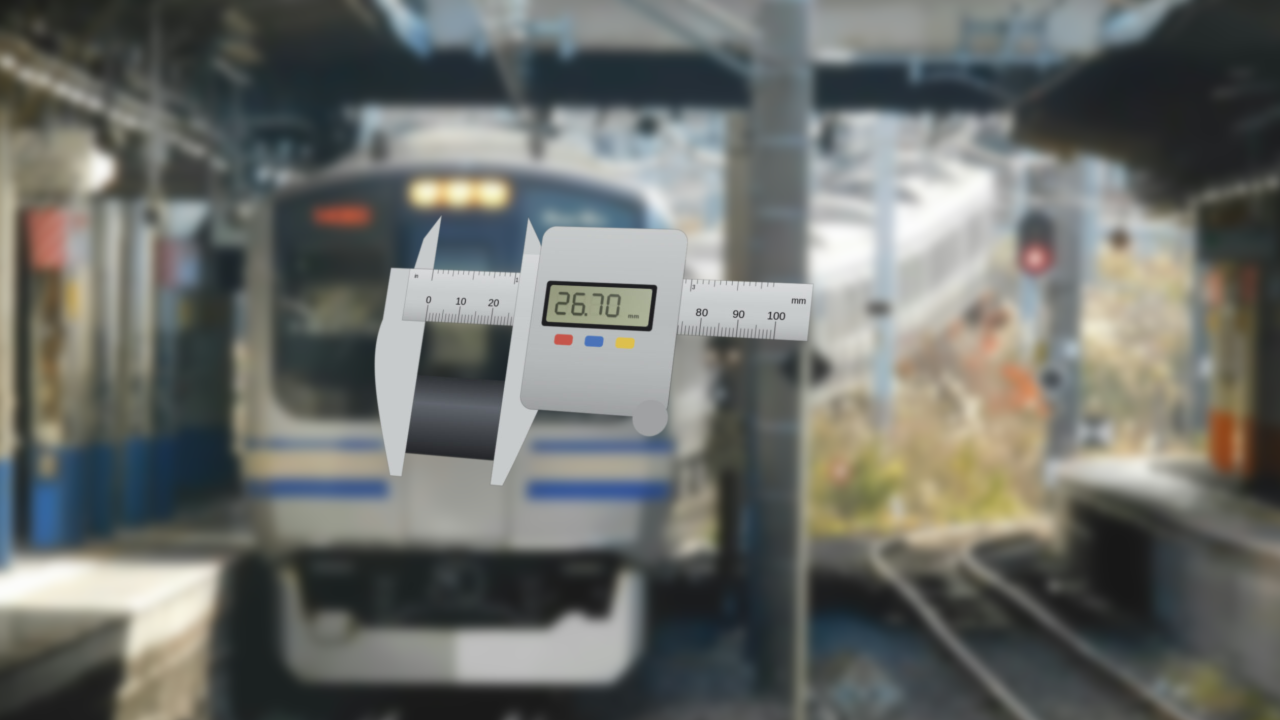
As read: 26.70mm
